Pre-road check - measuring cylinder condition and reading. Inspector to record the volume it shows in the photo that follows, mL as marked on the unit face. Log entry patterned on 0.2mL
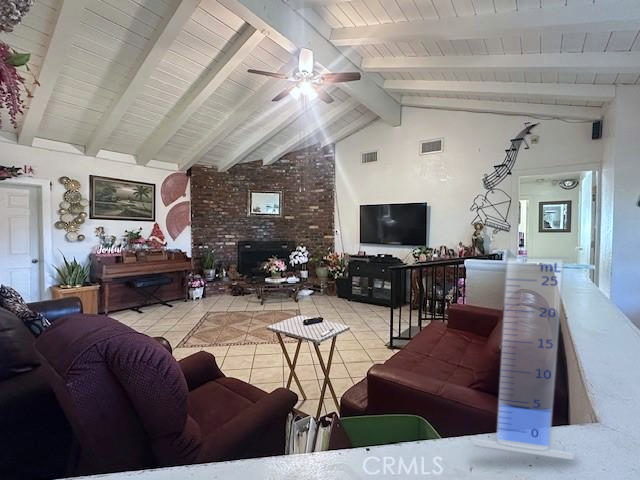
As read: 4mL
